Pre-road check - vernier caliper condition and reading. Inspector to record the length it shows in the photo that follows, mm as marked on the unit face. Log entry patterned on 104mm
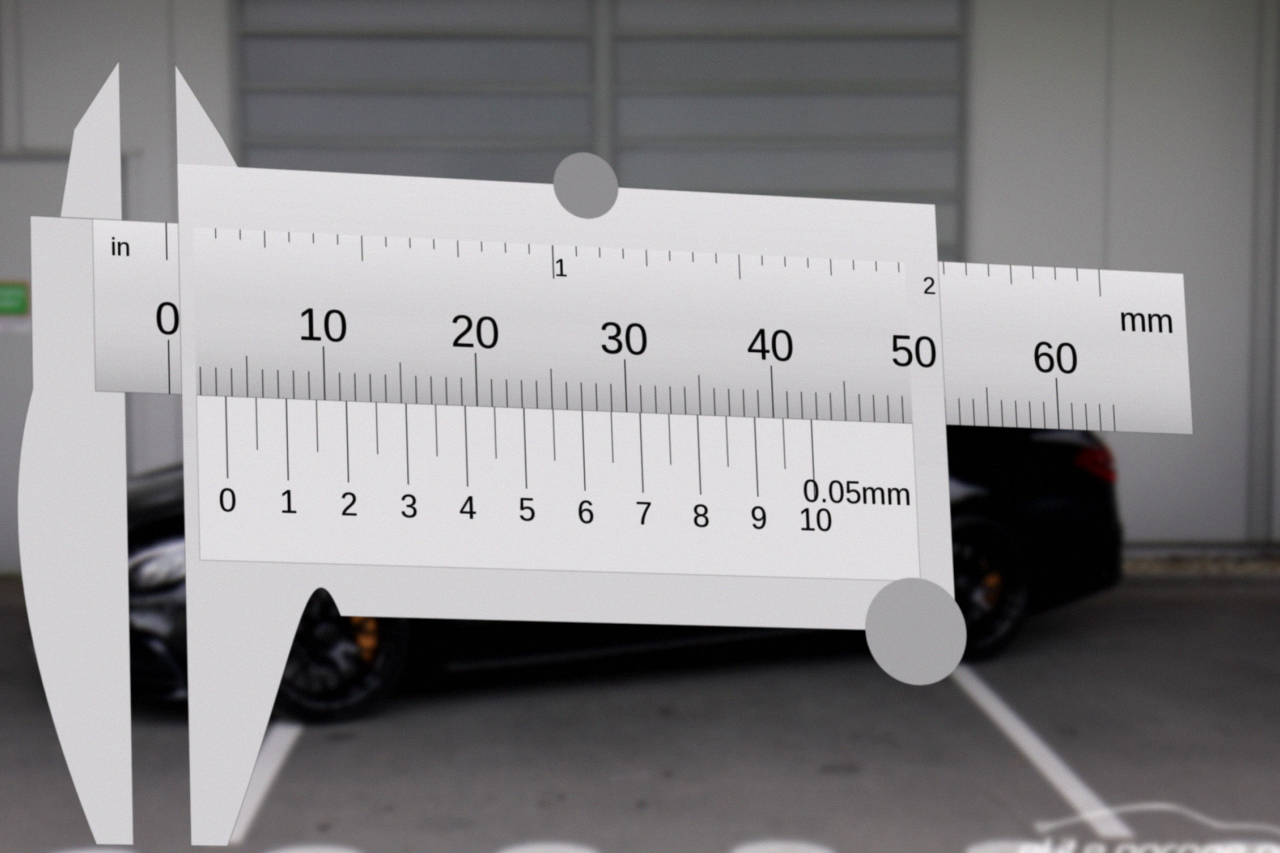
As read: 3.6mm
